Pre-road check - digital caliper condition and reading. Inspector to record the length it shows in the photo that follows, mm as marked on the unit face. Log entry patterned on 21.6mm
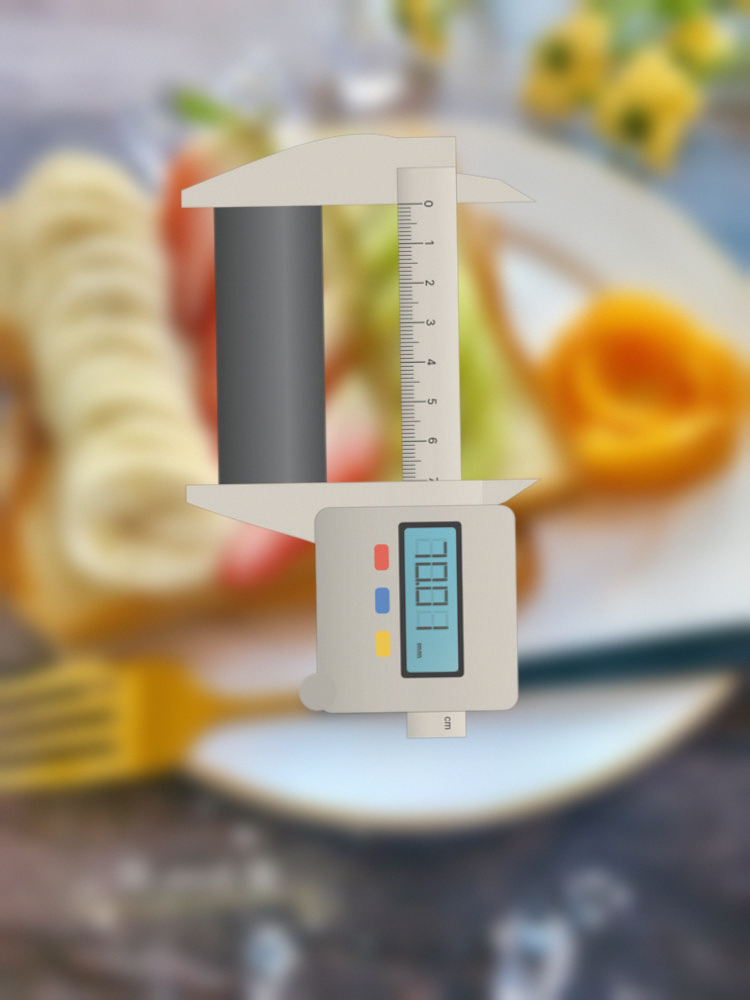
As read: 70.01mm
